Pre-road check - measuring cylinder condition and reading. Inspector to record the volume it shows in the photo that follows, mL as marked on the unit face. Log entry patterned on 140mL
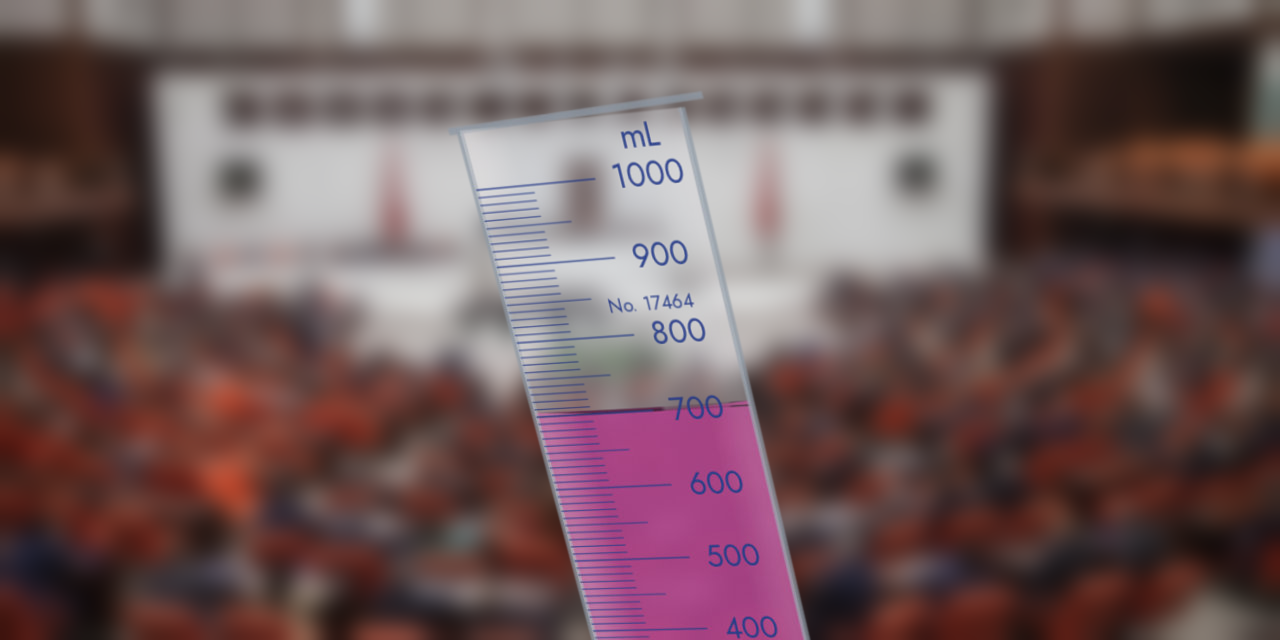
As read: 700mL
